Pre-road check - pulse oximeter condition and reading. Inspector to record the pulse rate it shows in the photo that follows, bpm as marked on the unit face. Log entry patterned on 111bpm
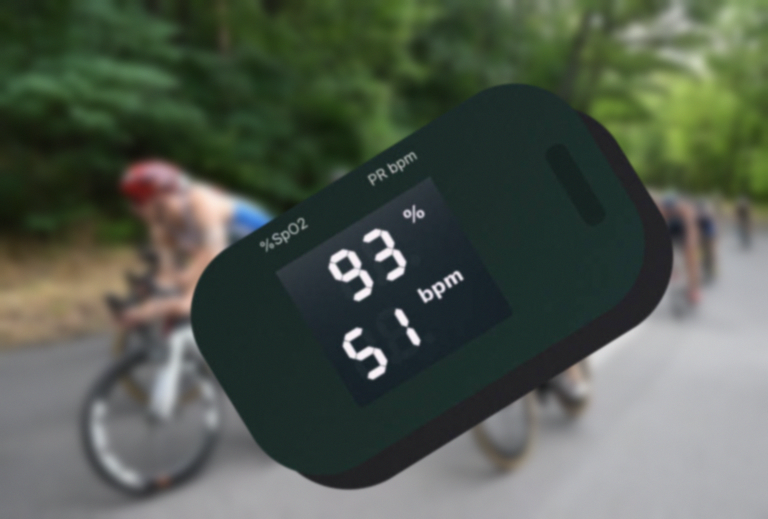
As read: 51bpm
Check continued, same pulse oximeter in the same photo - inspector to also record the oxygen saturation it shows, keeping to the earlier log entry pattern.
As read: 93%
